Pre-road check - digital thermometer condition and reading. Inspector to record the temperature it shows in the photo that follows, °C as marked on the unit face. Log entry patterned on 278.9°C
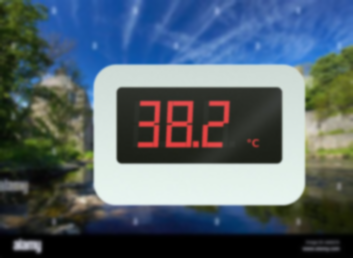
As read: 38.2°C
